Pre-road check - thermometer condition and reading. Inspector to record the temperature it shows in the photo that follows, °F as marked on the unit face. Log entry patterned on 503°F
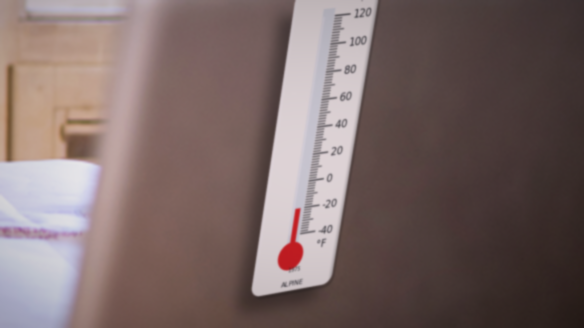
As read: -20°F
